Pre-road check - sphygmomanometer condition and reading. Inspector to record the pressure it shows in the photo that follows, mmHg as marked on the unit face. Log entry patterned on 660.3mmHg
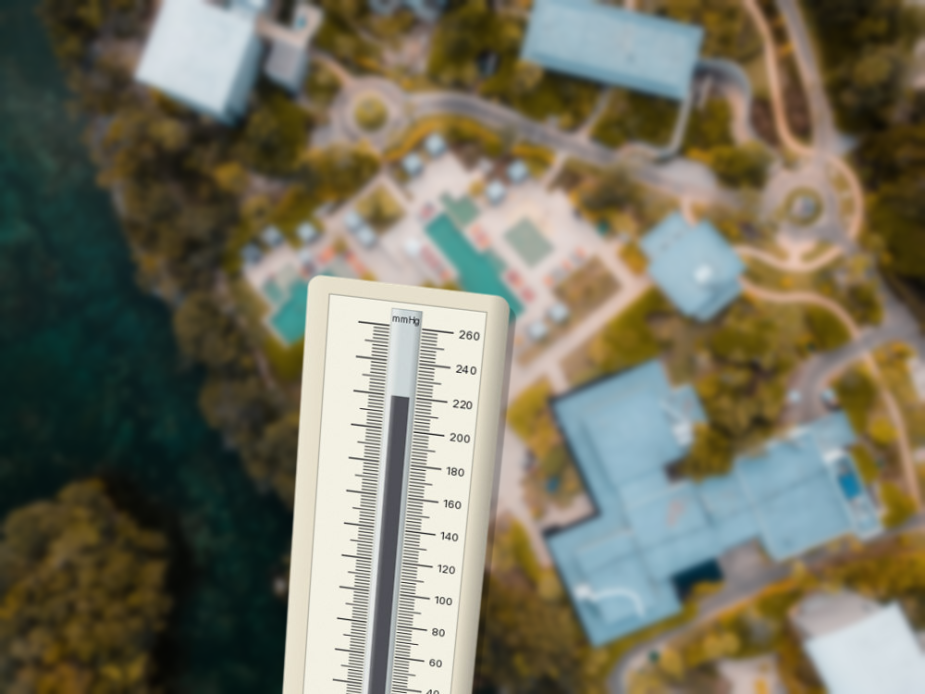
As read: 220mmHg
